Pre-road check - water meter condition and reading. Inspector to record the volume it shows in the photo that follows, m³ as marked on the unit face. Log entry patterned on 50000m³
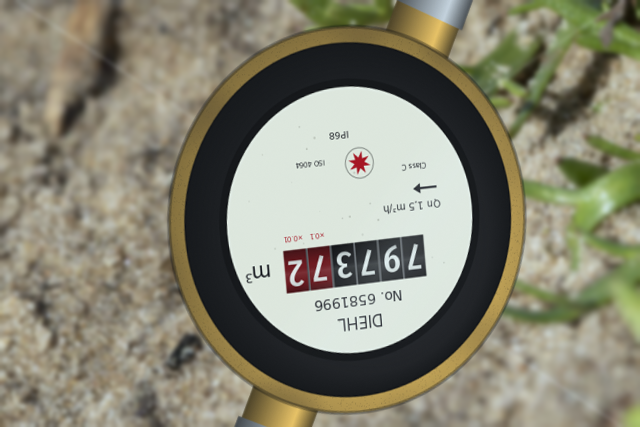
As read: 7973.72m³
